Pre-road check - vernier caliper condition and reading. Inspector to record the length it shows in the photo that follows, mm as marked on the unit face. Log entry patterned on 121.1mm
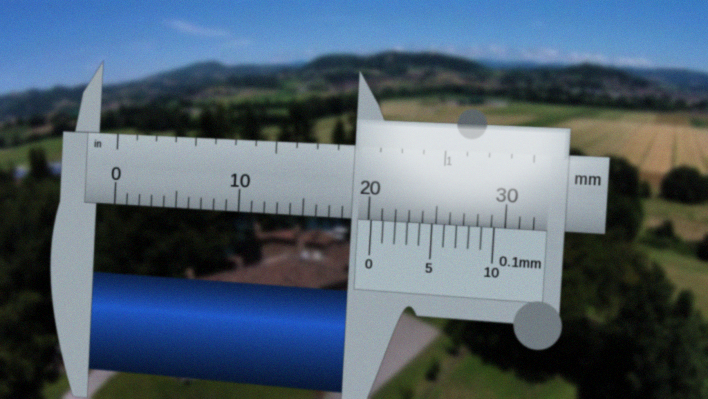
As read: 20.2mm
